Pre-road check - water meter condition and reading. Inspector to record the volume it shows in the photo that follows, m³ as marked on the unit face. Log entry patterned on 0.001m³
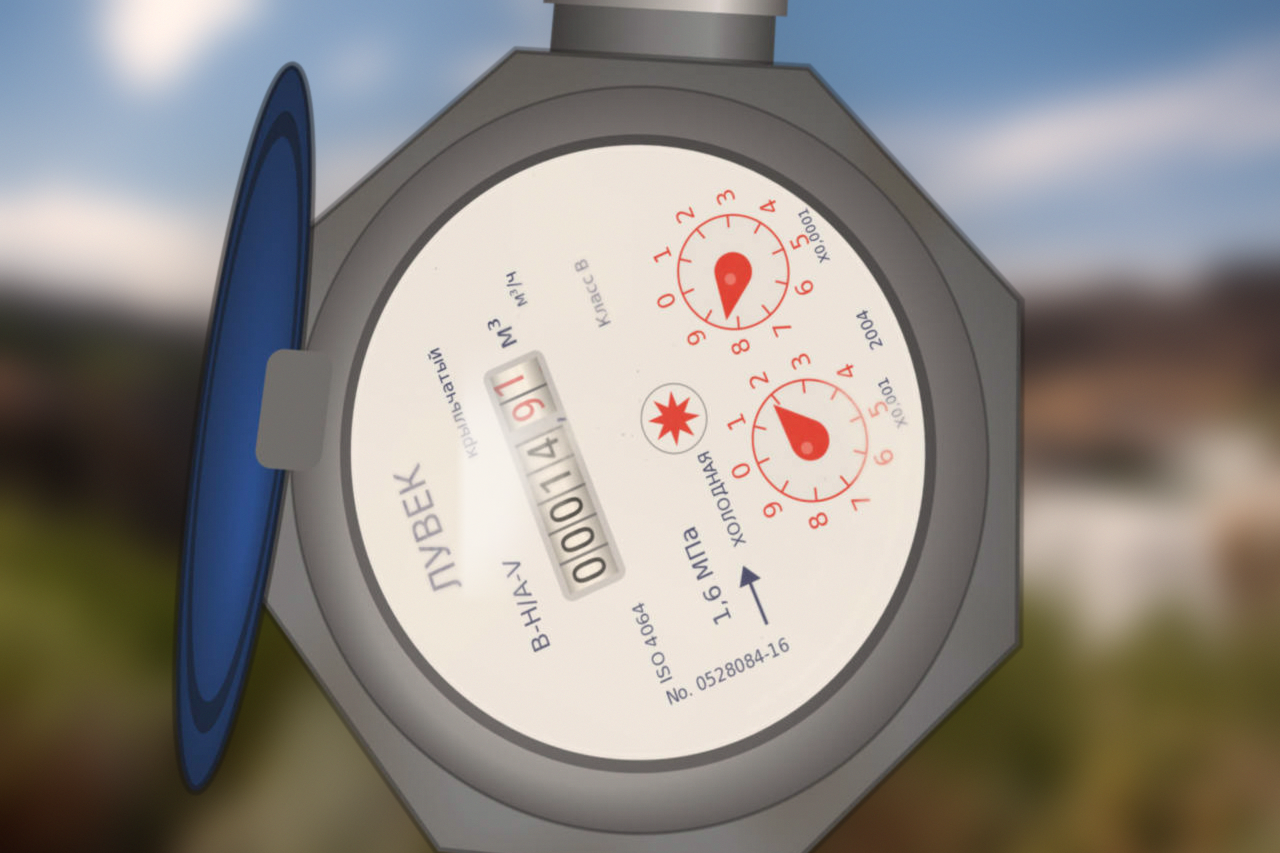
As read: 14.9118m³
